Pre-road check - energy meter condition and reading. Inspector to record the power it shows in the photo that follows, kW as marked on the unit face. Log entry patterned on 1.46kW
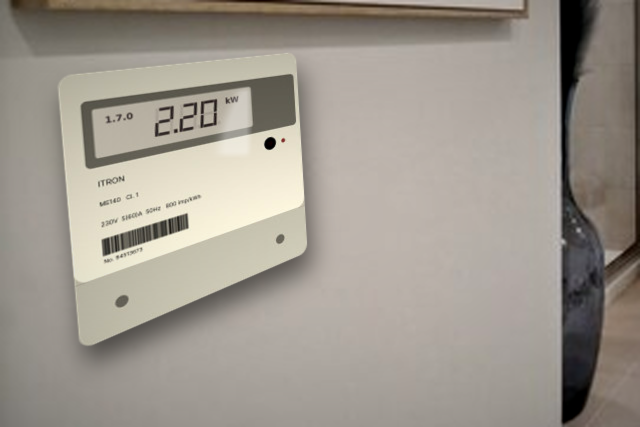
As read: 2.20kW
